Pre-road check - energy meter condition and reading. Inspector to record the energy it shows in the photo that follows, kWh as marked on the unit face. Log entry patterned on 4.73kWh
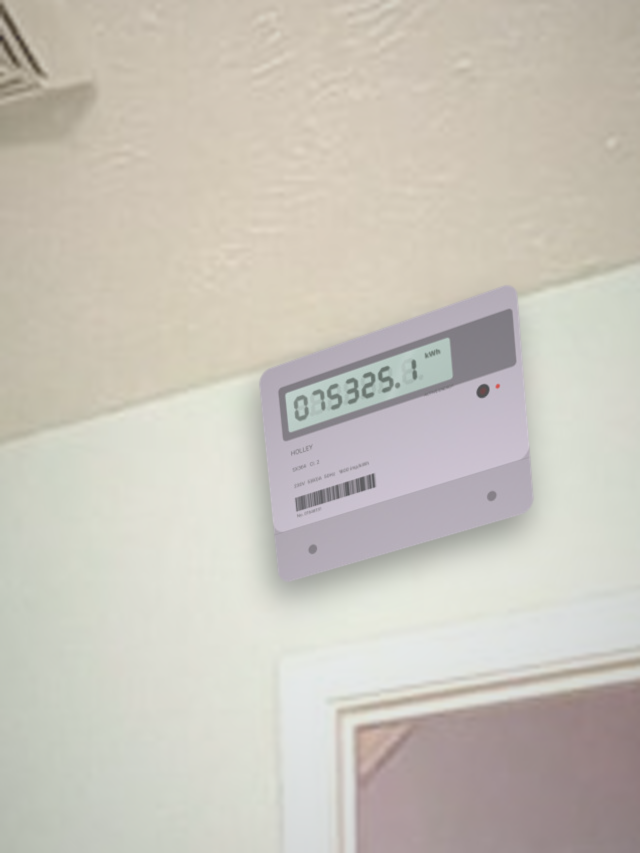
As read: 75325.1kWh
